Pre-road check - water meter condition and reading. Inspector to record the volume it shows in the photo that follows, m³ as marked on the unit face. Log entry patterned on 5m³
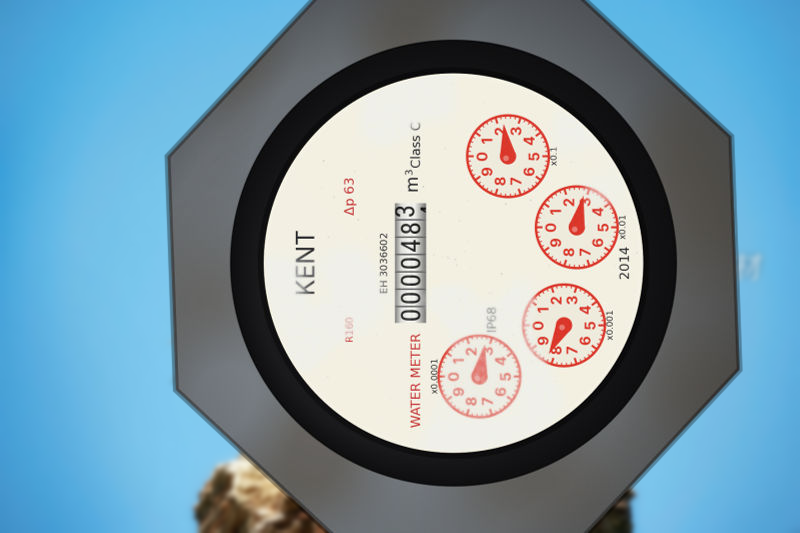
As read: 483.2282m³
